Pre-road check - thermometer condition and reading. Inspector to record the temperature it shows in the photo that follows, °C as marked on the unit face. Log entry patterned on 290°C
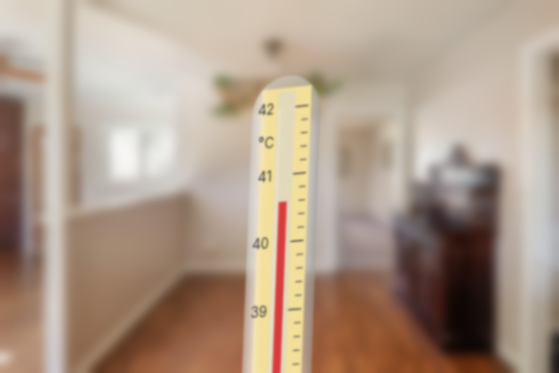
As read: 40.6°C
